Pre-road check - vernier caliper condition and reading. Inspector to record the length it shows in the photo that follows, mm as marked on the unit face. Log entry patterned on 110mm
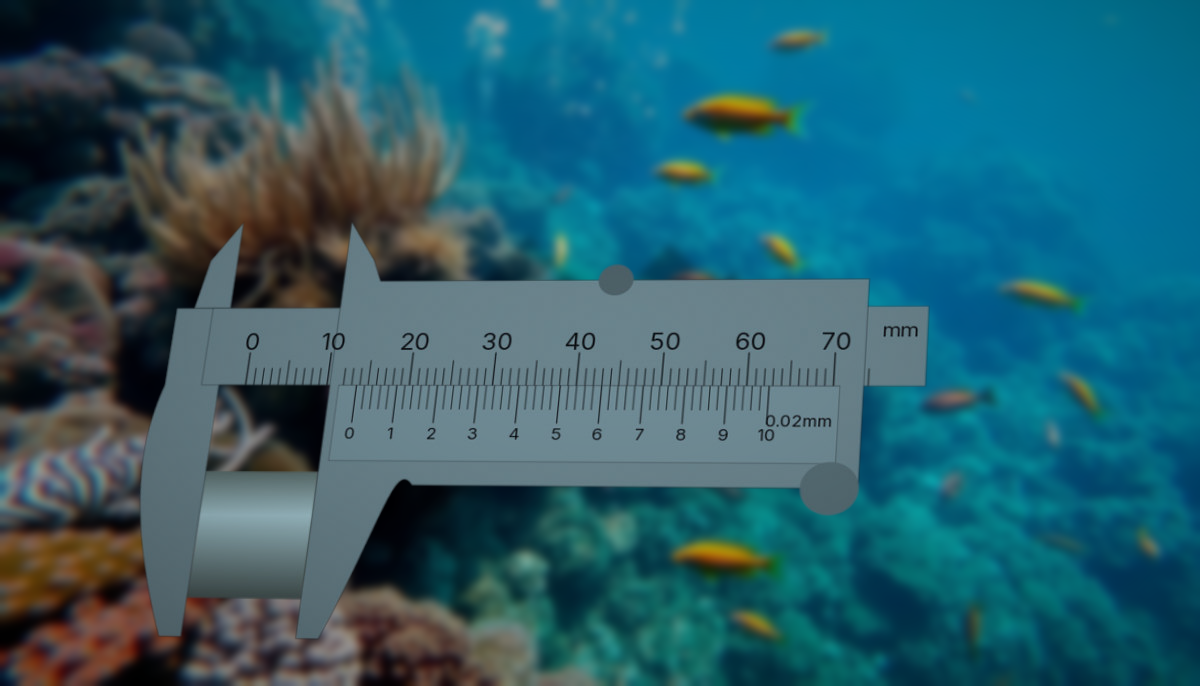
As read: 13.6mm
